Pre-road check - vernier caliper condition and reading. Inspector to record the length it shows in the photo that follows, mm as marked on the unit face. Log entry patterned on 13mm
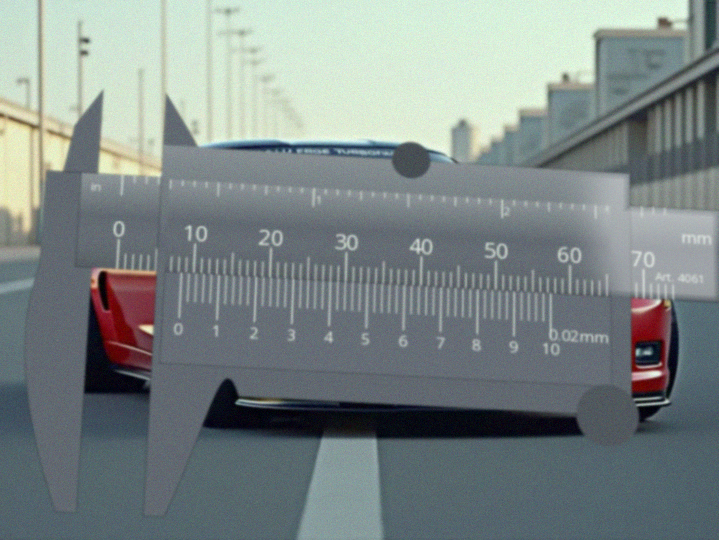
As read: 8.4mm
